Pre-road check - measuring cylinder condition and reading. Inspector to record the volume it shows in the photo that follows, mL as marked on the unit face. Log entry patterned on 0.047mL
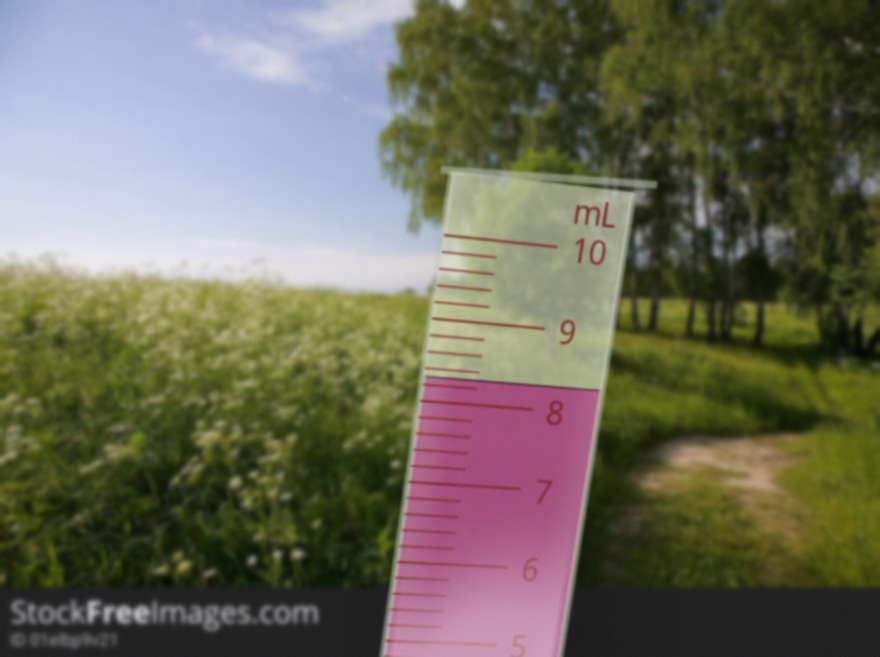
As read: 8.3mL
